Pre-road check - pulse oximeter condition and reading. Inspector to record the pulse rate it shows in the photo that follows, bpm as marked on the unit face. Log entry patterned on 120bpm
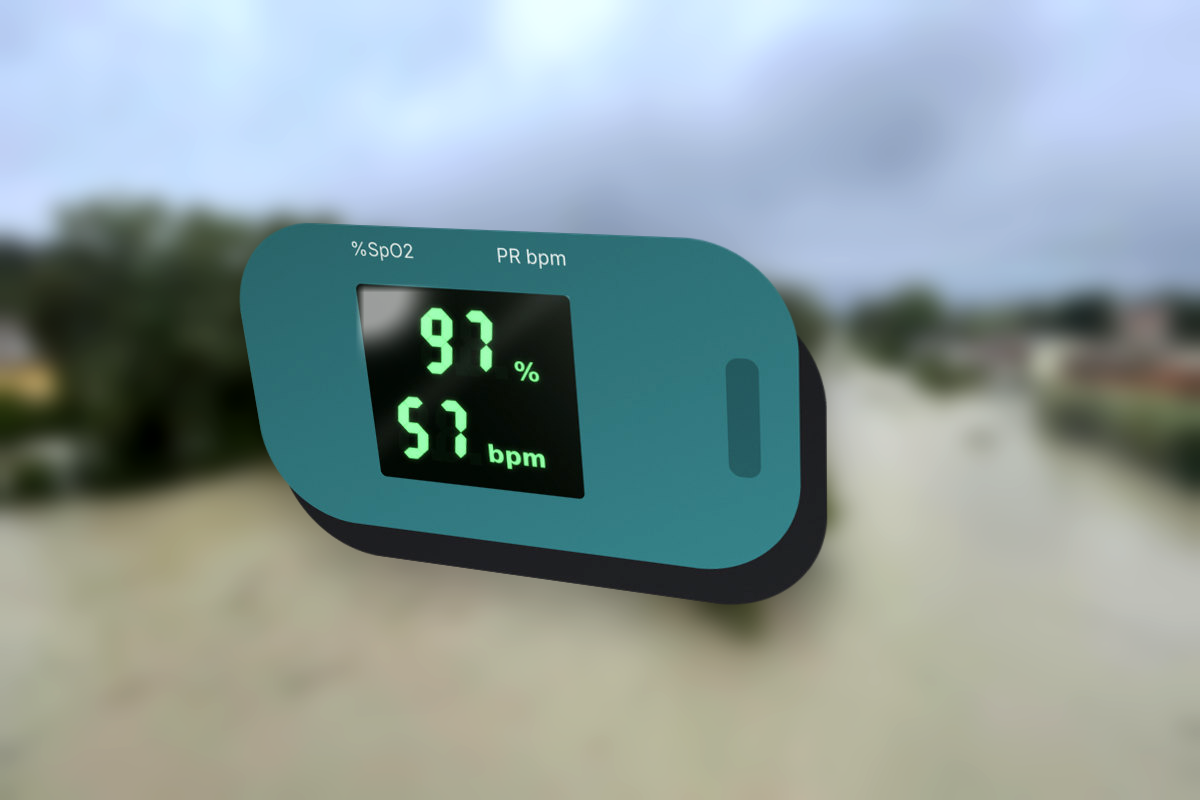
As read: 57bpm
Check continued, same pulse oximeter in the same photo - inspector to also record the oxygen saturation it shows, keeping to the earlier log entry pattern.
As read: 97%
